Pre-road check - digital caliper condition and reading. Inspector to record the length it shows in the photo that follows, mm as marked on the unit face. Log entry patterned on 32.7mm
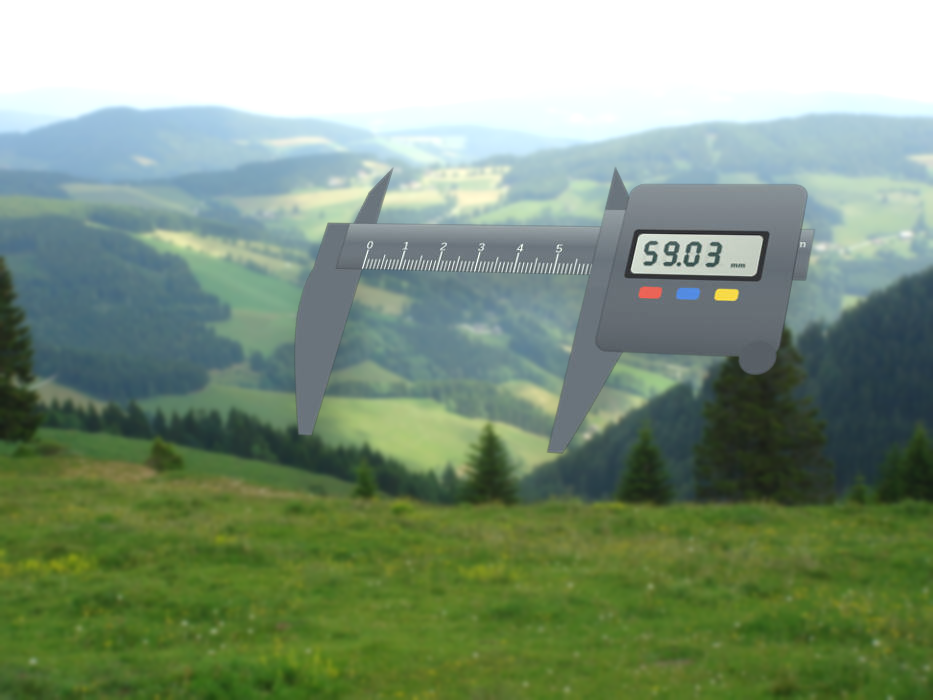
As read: 59.03mm
